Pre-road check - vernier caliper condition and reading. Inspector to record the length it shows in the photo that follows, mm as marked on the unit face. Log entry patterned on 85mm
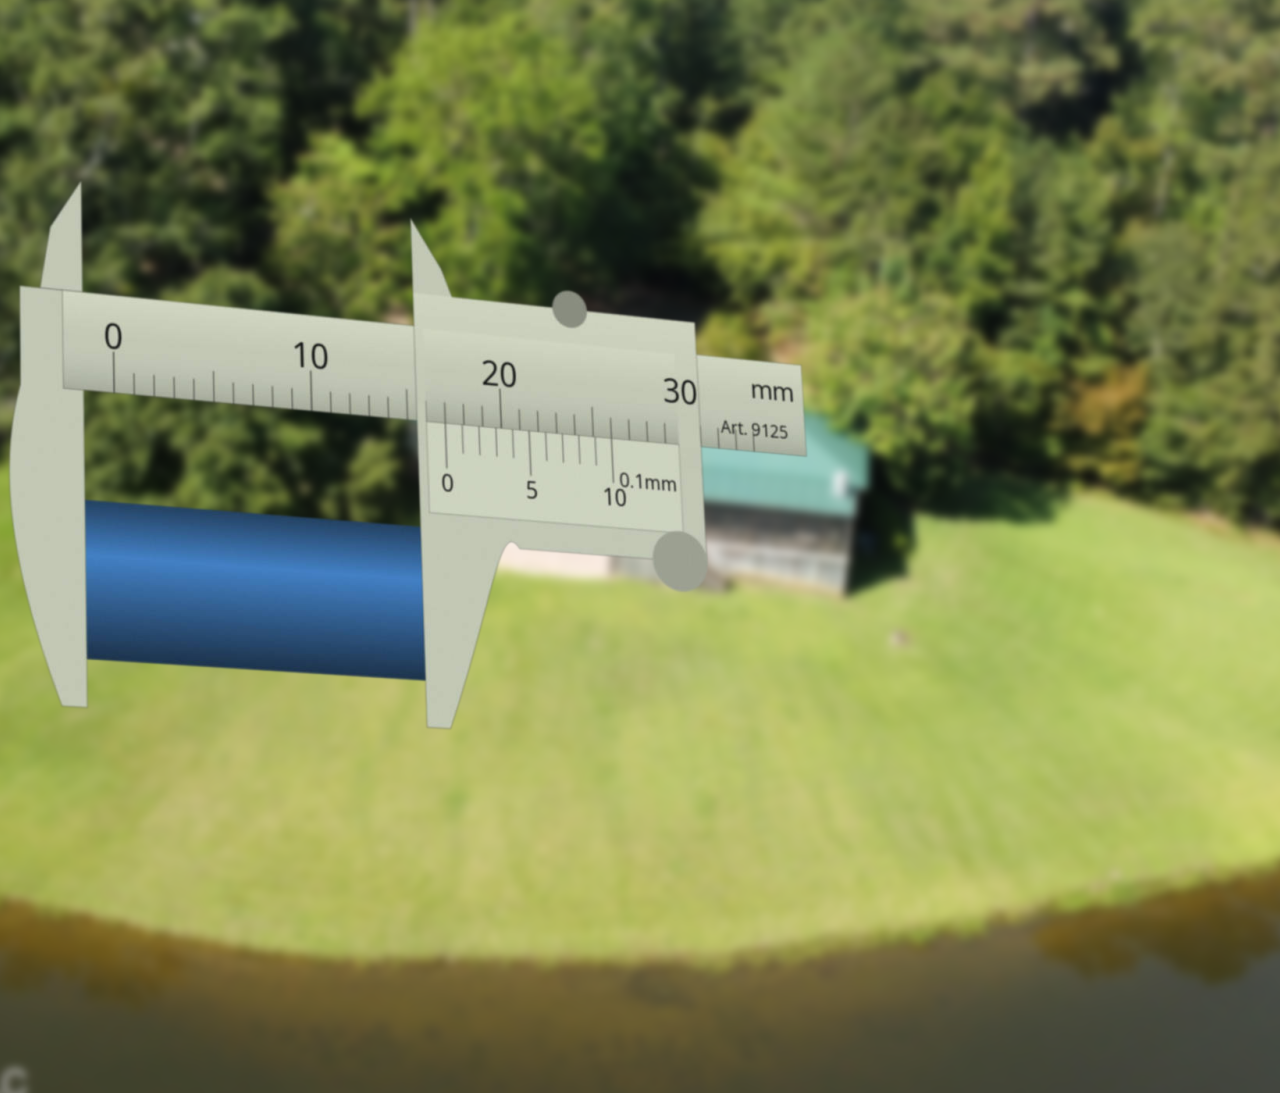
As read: 17.0mm
